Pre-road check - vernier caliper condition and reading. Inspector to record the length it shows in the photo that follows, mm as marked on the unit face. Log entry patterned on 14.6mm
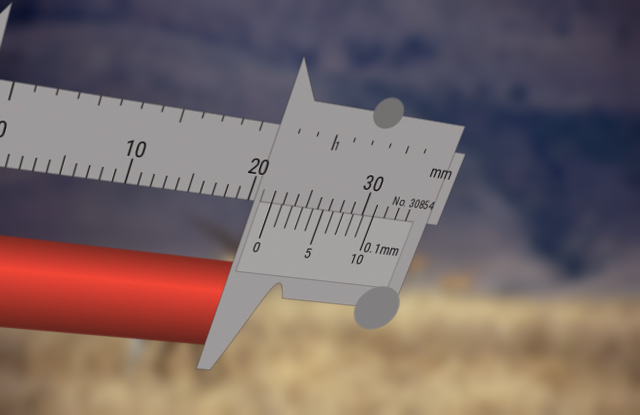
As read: 22.0mm
